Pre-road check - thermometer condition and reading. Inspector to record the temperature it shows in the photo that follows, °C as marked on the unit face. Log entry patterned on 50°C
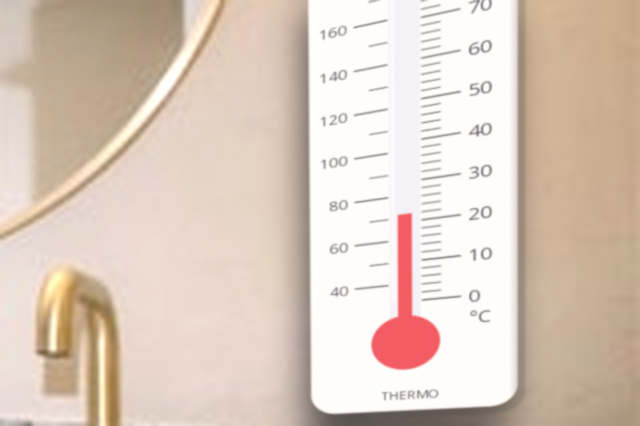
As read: 22°C
